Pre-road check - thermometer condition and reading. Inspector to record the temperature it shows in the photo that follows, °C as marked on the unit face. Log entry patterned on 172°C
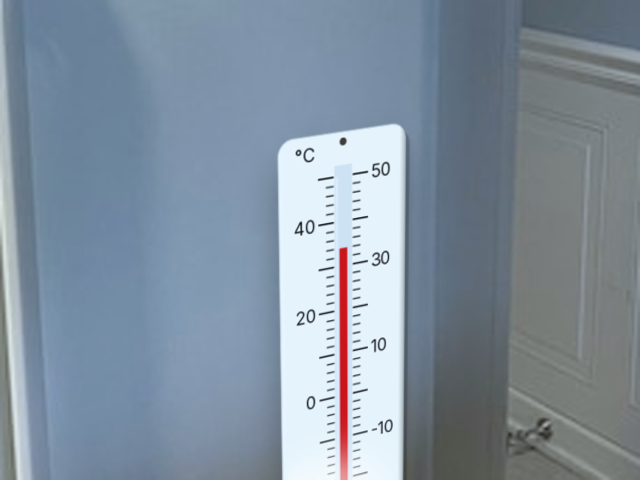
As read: 34°C
